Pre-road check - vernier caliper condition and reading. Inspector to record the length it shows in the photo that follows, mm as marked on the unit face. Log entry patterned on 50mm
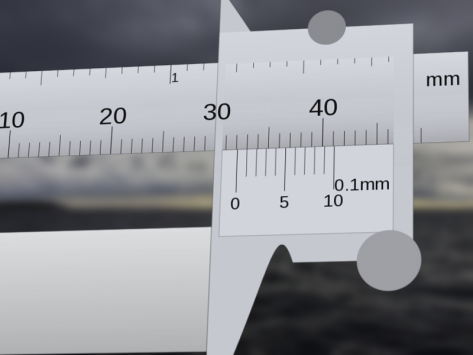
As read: 32.1mm
